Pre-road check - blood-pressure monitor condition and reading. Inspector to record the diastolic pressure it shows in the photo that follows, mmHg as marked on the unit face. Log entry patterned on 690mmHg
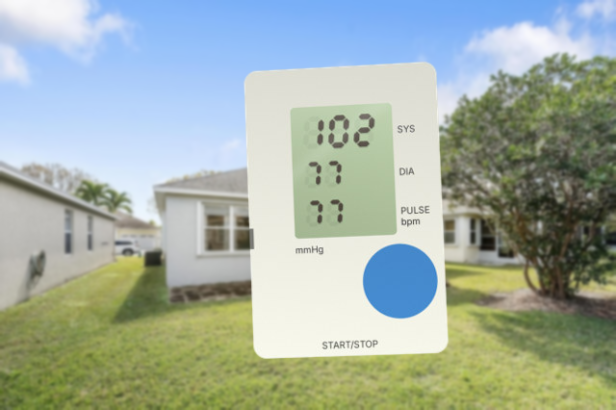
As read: 77mmHg
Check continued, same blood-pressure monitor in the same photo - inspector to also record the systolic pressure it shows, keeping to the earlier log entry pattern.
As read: 102mmHg
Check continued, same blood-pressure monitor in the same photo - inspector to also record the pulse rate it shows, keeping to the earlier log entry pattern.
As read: 77bpm
